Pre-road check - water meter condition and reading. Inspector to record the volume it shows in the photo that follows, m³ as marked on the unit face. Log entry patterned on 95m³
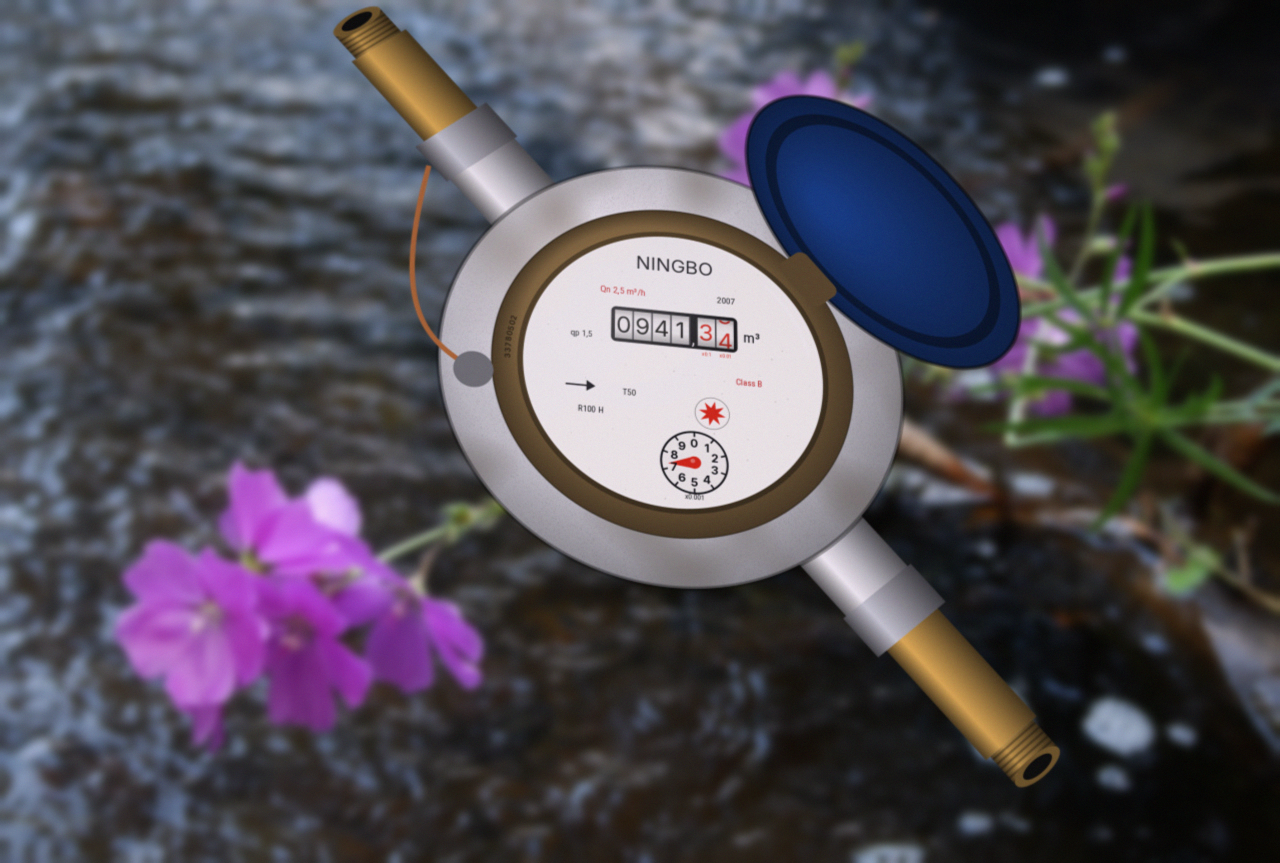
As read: 941.337m³
